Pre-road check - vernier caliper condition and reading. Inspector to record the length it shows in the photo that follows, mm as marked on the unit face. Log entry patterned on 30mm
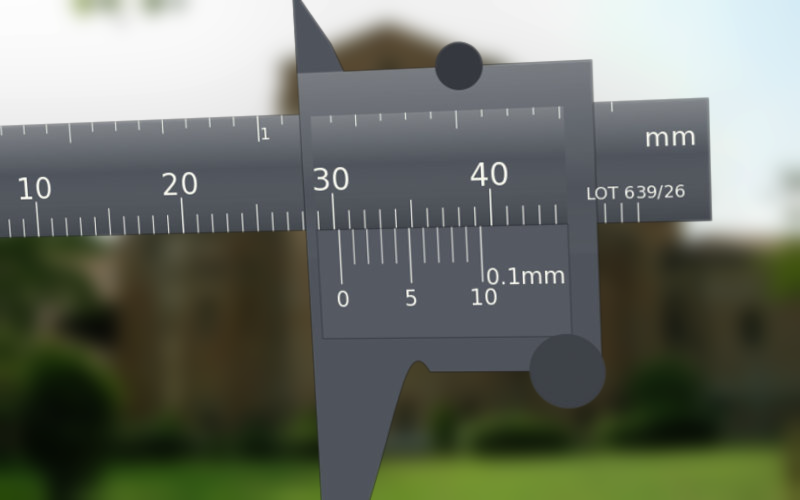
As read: 30.3mm
